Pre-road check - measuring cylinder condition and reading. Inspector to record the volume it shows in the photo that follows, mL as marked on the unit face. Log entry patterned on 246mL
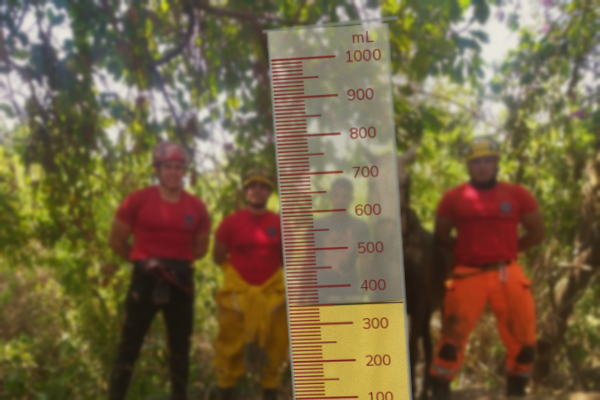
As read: 350mL
